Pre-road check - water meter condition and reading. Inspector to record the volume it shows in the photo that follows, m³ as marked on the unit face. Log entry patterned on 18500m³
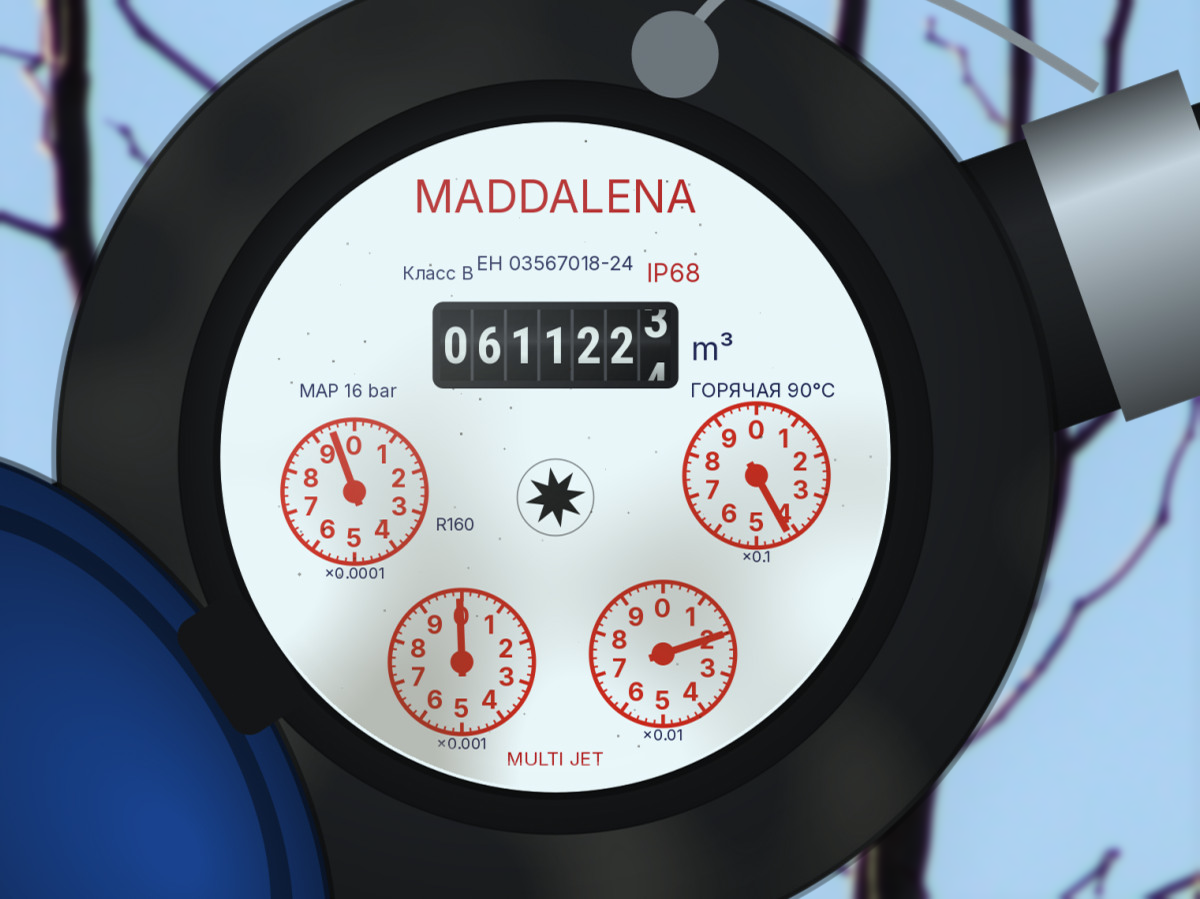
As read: 611223.4199m³
